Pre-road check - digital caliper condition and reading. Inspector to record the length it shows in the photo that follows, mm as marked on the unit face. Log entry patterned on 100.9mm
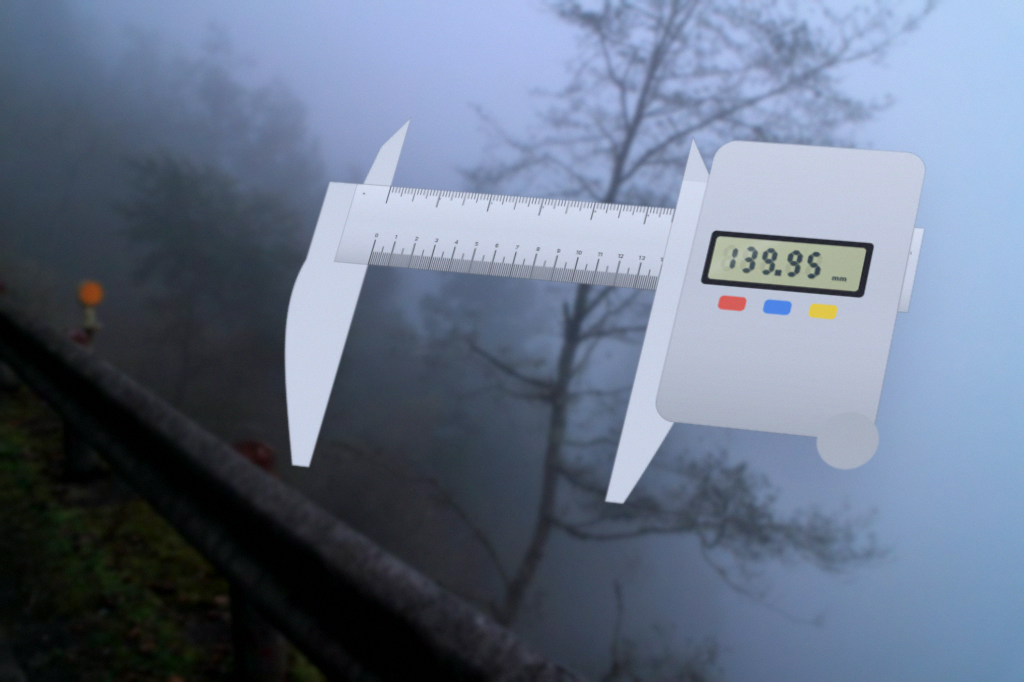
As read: 139.95mm
